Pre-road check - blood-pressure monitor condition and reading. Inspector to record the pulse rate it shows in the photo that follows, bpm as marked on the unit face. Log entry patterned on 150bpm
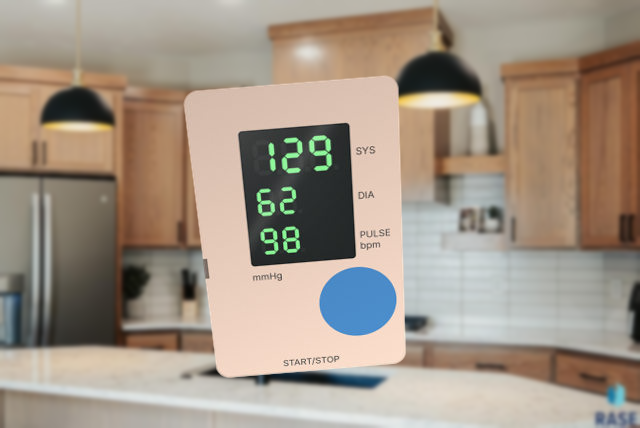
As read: 98bpm
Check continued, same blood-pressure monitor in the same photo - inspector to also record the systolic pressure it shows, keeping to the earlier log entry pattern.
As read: 129mmHg
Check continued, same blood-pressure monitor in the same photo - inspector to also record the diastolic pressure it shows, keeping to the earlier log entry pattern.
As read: 62mmHg
